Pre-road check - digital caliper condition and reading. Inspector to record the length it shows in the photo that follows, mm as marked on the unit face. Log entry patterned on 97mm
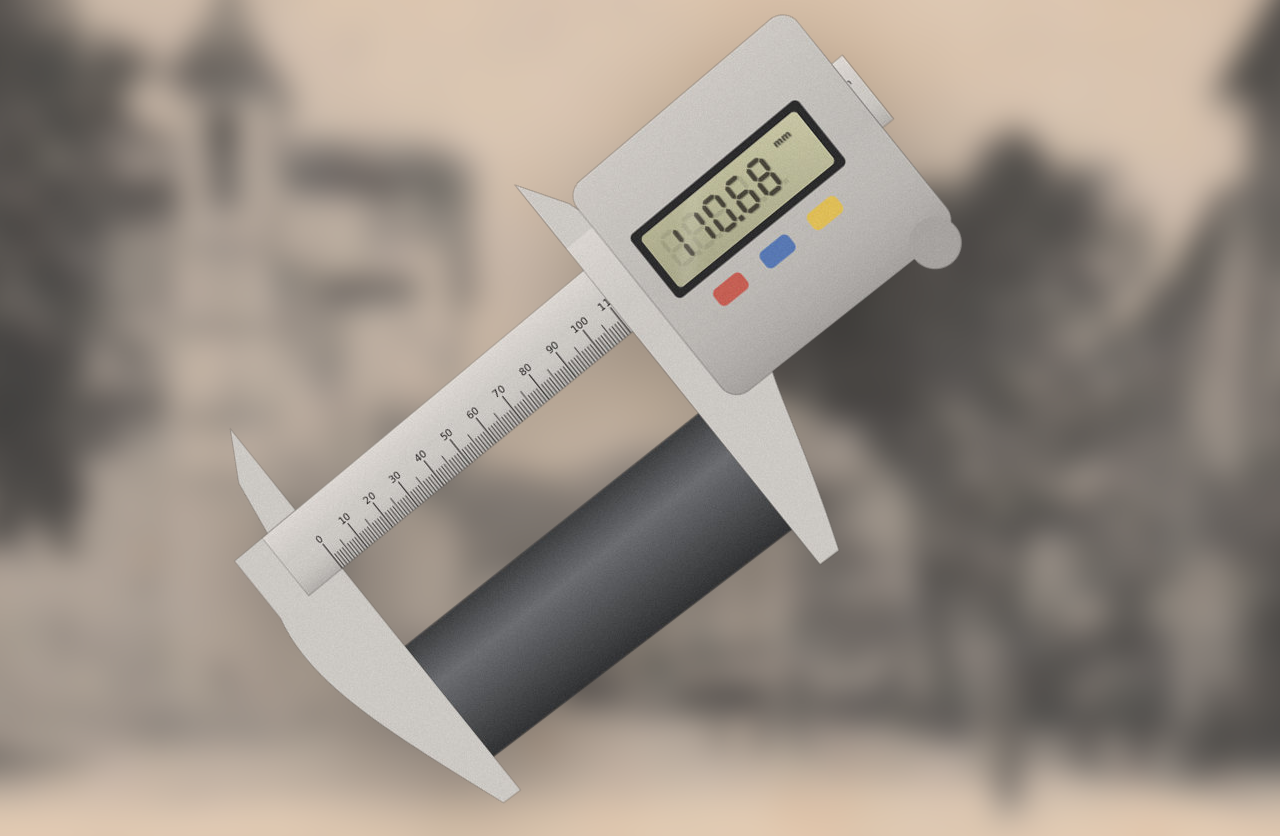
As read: 110.68mm
